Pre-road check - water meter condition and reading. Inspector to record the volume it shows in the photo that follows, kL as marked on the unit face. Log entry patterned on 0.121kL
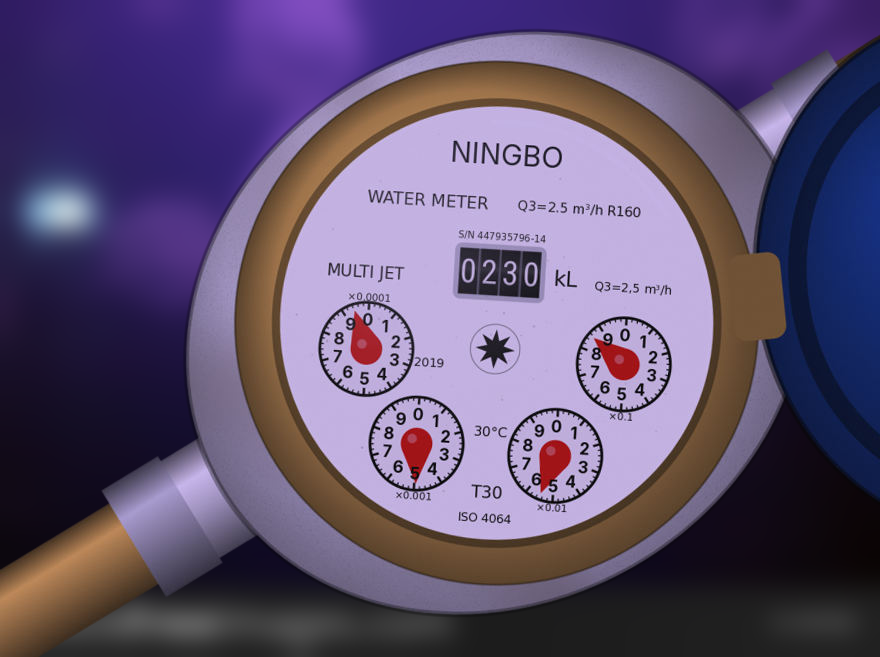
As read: 230.8549kL
